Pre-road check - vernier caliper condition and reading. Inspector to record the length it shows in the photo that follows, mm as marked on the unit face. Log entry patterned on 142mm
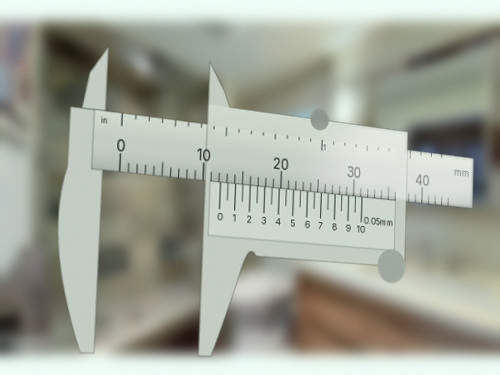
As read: 12.2mm
